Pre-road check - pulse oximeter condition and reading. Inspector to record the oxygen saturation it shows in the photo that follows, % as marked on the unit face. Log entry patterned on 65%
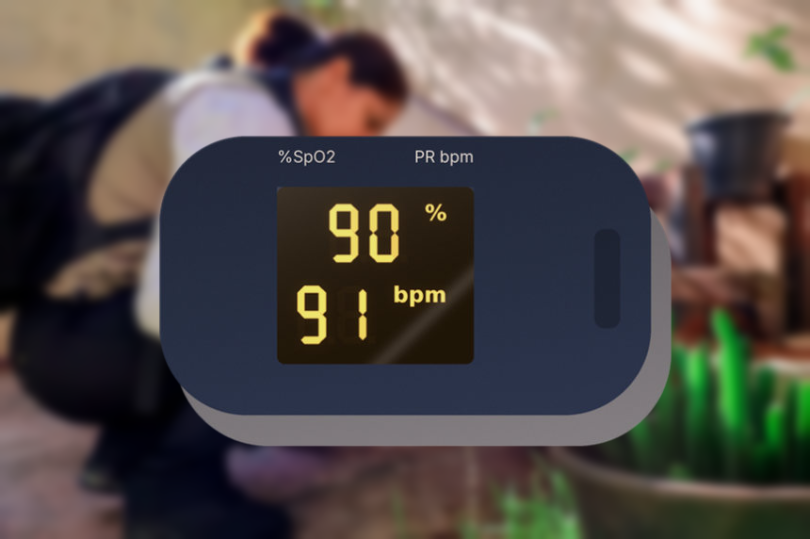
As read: 90%
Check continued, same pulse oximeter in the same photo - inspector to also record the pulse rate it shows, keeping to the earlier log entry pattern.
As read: 91bpm
